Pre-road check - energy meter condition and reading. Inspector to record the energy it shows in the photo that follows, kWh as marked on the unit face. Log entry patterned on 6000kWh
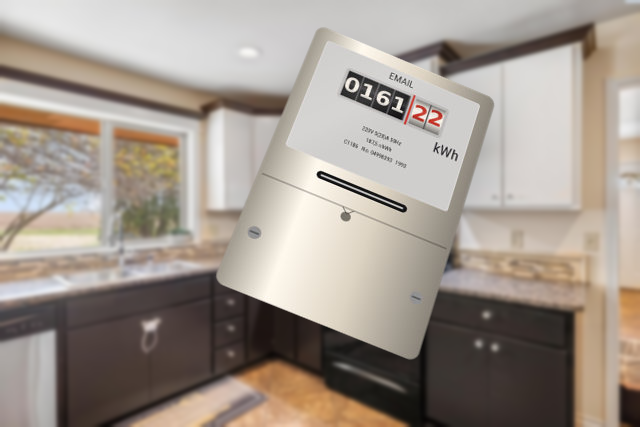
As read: 161.22kWh
